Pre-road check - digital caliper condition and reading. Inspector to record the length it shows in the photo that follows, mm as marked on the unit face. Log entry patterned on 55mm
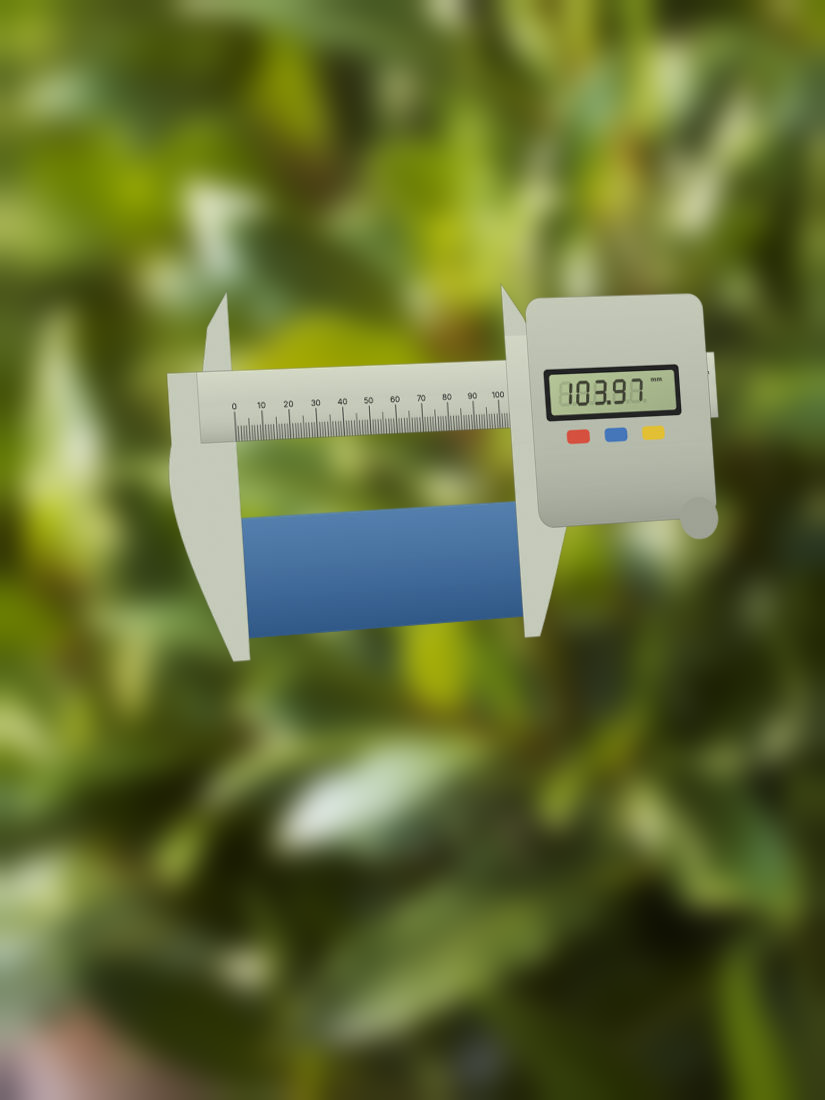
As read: 103.97mm
